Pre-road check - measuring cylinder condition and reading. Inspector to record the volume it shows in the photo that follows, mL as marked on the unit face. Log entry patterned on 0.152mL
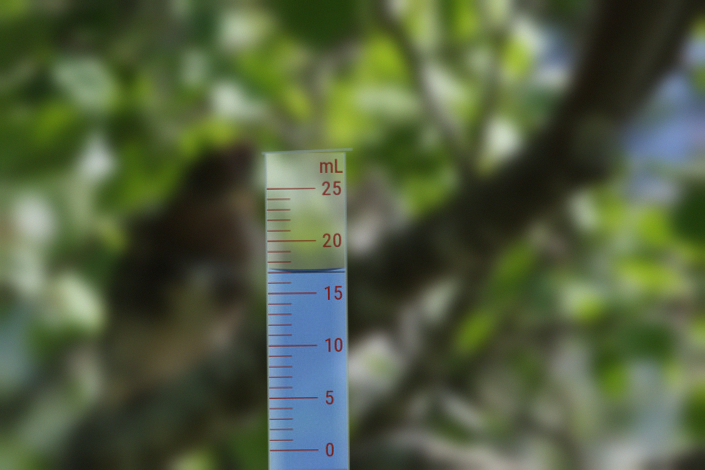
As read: 17mL
